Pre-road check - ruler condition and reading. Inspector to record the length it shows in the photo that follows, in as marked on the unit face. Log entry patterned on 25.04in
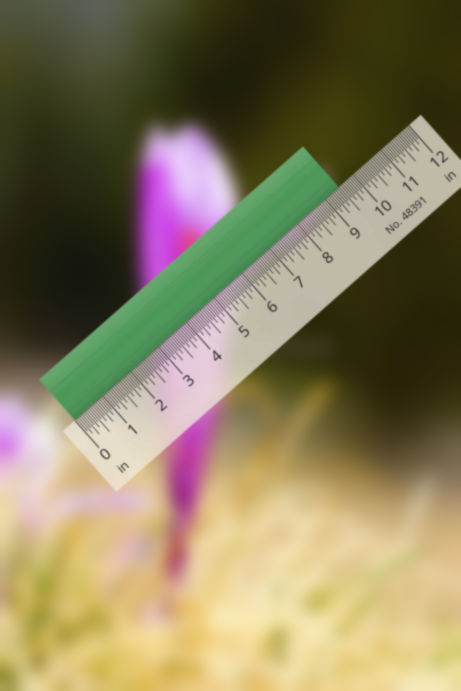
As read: 9.5in
